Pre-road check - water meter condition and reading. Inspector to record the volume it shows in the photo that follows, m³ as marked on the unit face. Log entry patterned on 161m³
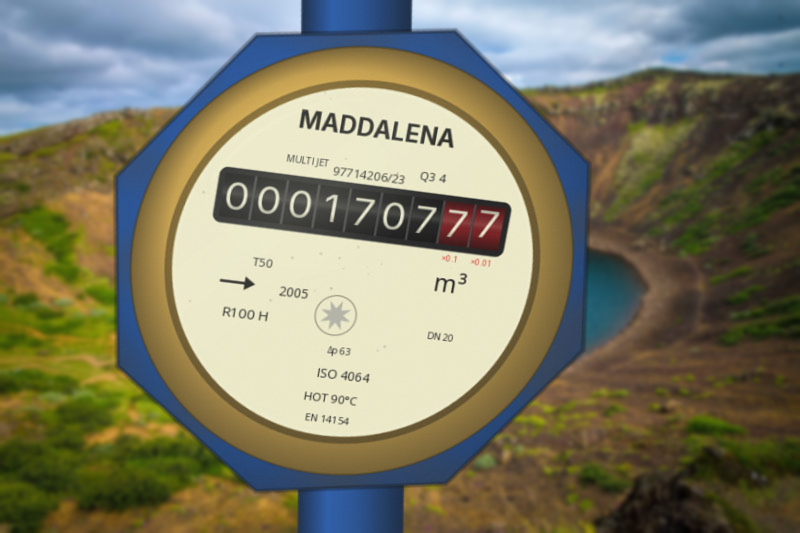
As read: 1707.77m³
